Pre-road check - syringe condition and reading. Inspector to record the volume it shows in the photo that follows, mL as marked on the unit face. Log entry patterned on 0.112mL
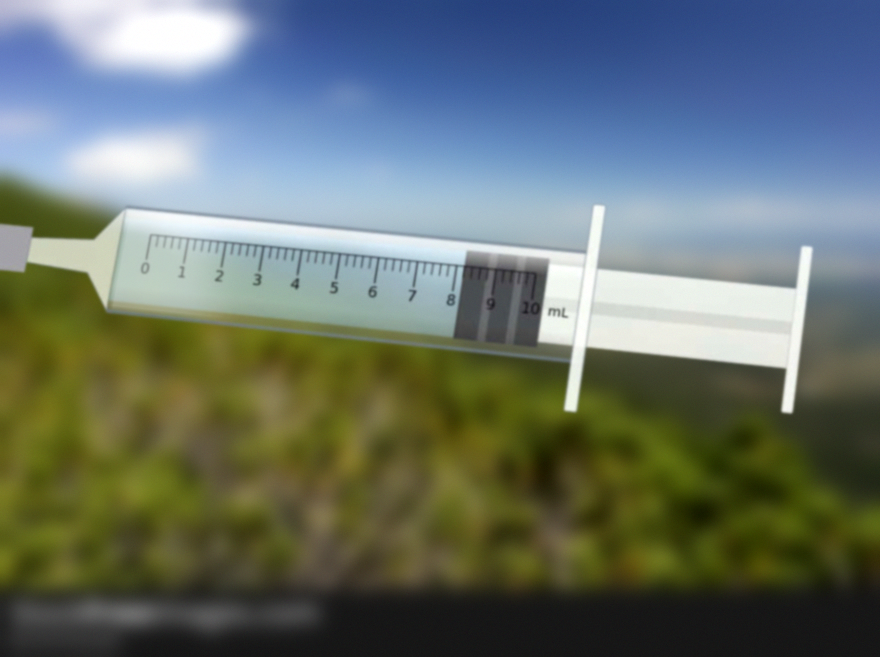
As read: 8.2mL
